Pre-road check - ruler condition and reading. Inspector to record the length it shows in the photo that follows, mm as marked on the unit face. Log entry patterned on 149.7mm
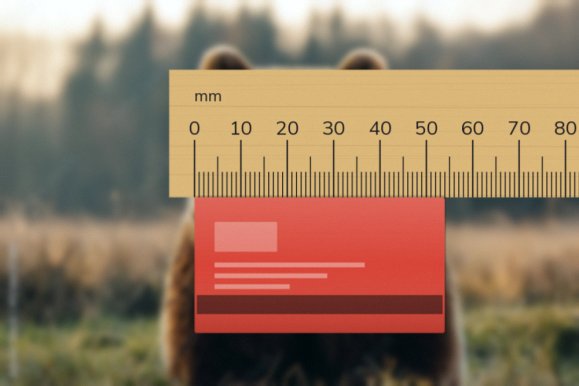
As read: 54mm
